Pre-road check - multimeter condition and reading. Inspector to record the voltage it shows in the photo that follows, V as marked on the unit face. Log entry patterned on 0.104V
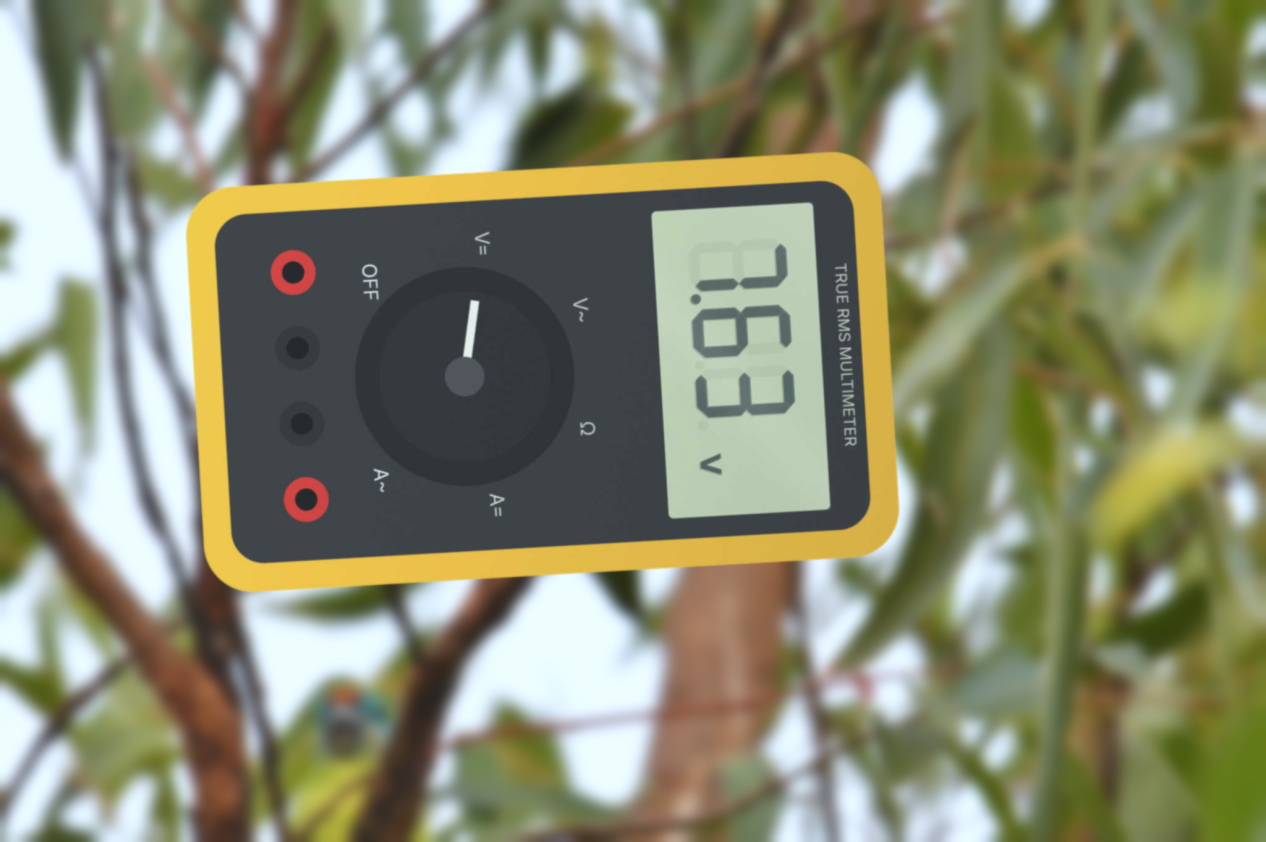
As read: 7.63V
